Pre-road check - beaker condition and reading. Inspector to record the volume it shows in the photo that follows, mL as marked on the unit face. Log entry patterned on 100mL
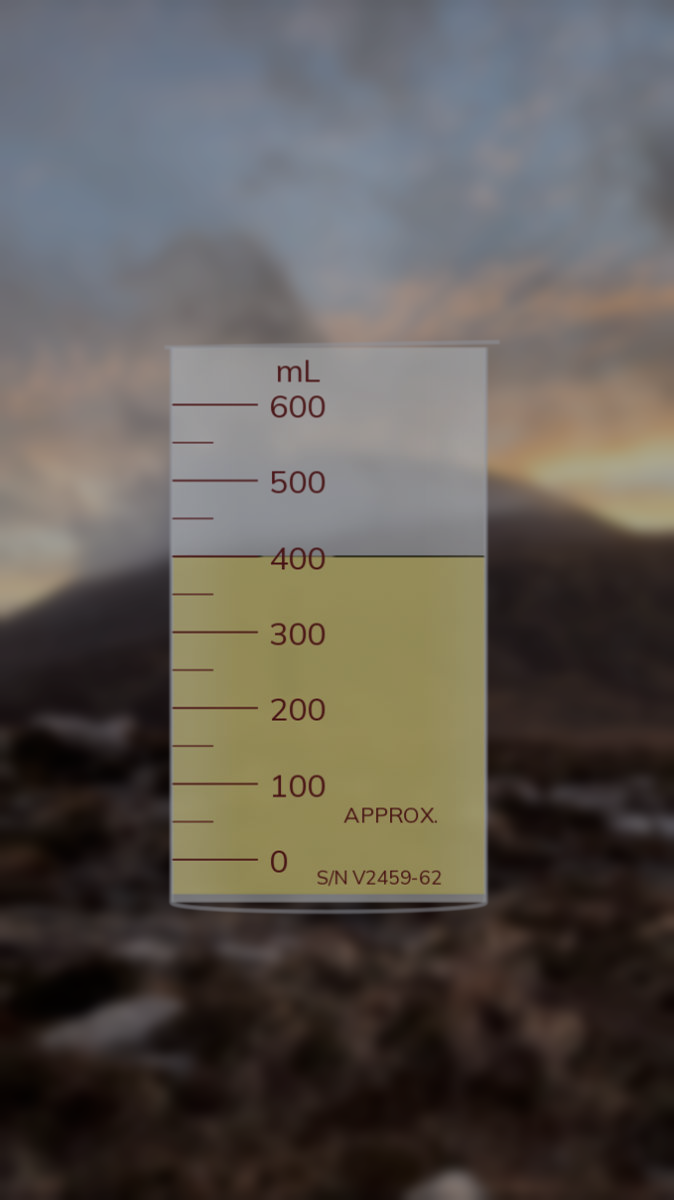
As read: 400mL
